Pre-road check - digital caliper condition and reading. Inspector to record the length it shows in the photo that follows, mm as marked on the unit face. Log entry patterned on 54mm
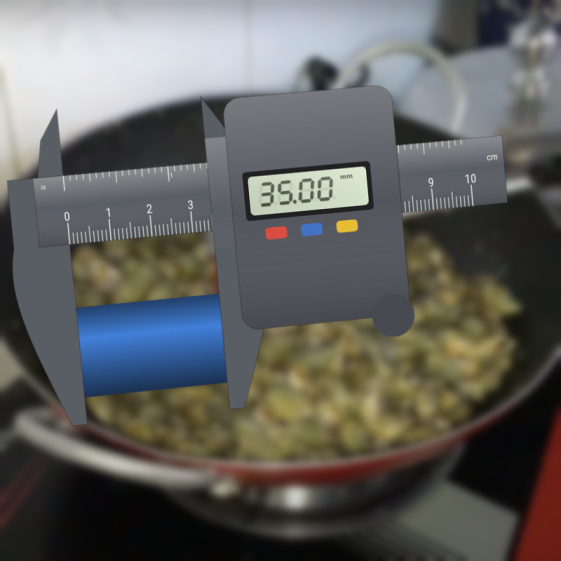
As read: 35.00mm
